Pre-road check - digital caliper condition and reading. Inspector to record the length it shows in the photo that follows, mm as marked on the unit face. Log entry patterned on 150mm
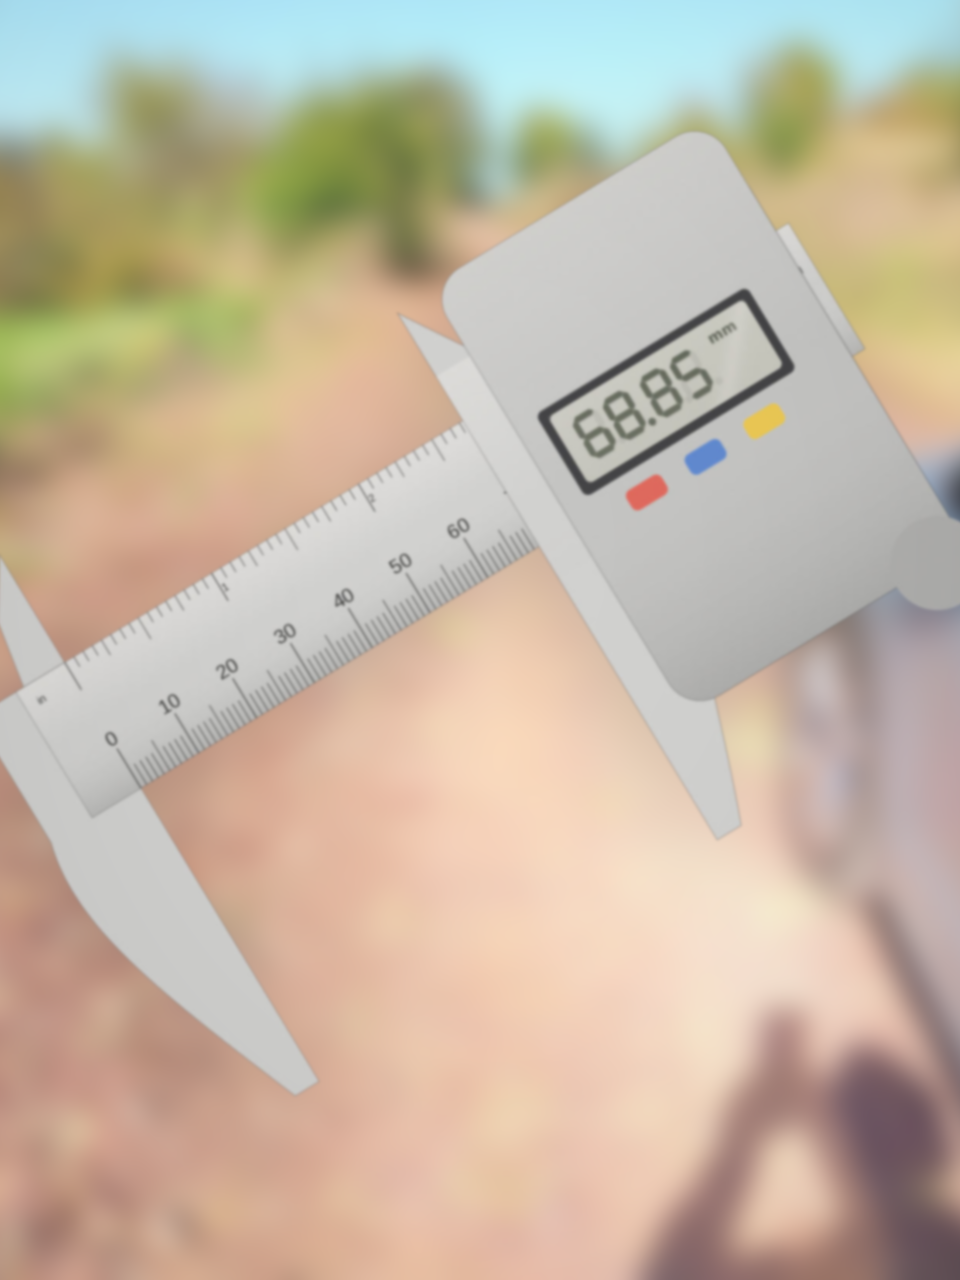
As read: 68.85mm
